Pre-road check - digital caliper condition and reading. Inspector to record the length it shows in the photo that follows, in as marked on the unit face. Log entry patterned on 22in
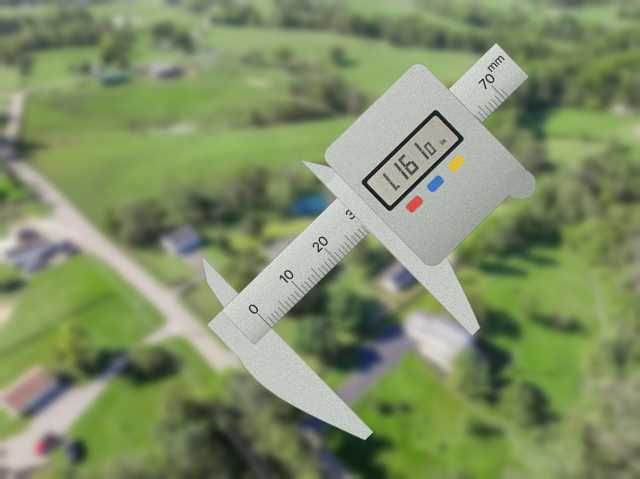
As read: 1.1610in
